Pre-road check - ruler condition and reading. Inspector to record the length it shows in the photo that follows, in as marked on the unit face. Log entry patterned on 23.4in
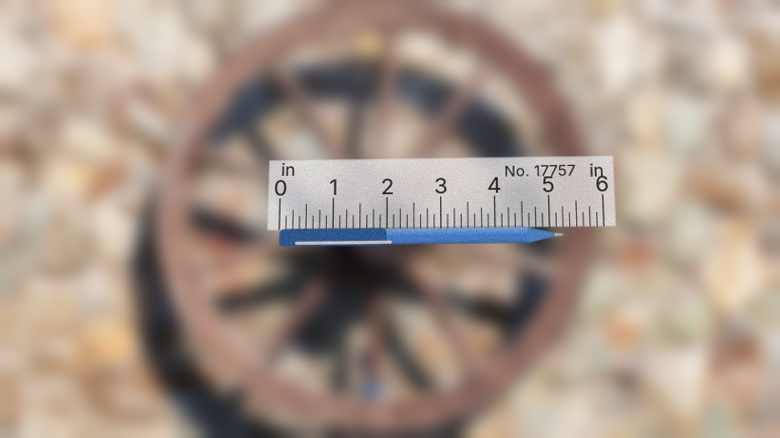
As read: 5.25in
